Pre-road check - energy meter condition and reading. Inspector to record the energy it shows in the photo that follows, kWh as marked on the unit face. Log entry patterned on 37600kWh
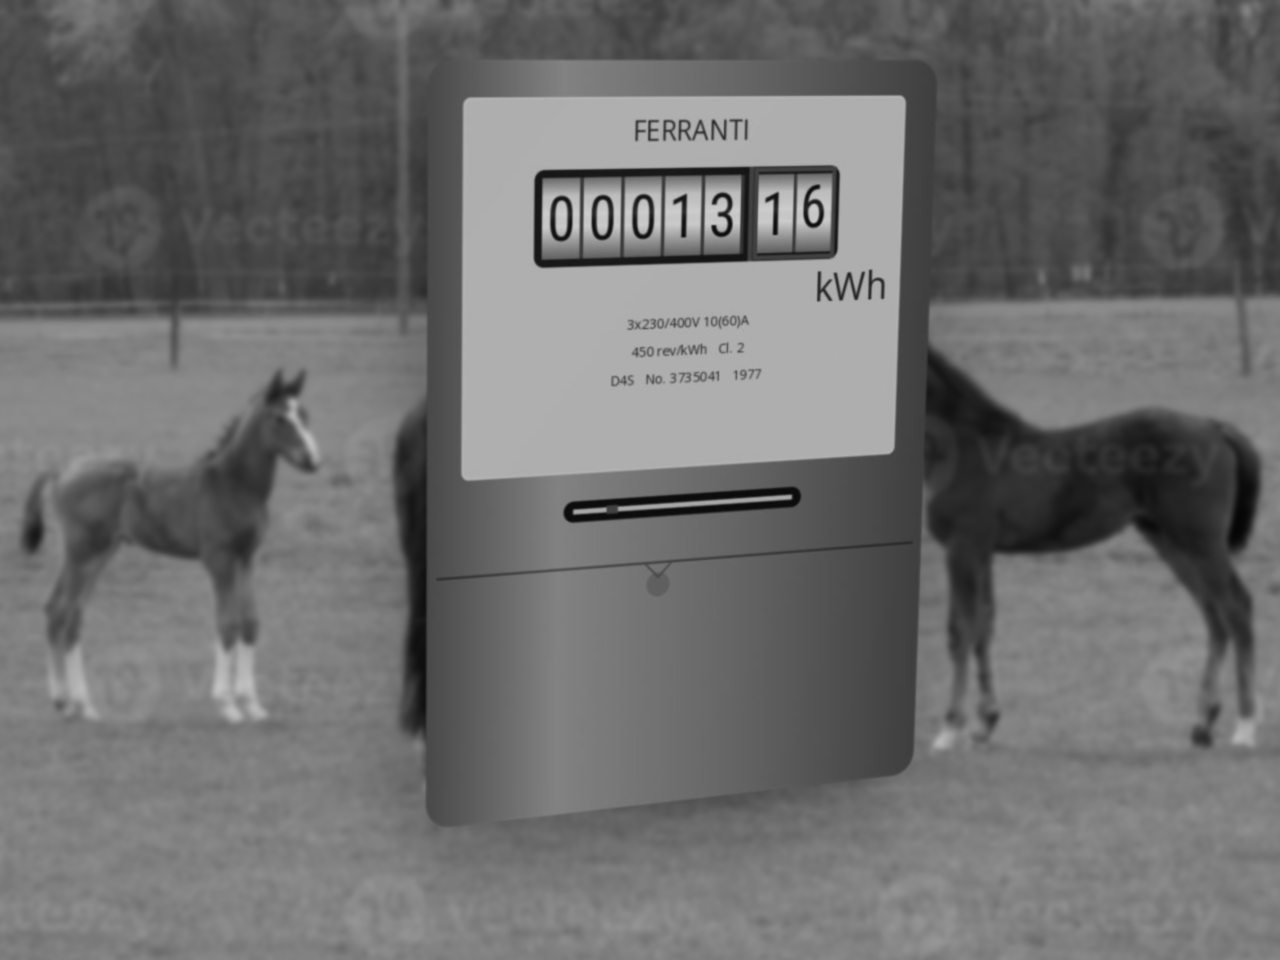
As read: 13.16kWh
